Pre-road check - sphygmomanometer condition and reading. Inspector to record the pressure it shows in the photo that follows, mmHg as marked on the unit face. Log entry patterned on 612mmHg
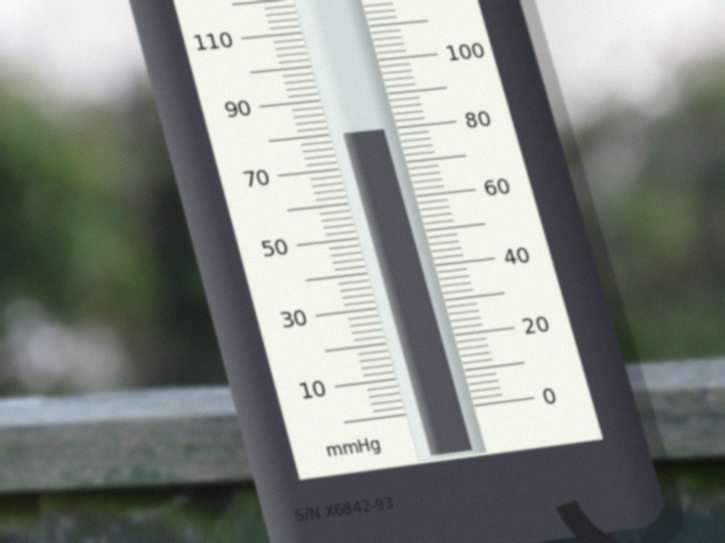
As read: 80mmHg
